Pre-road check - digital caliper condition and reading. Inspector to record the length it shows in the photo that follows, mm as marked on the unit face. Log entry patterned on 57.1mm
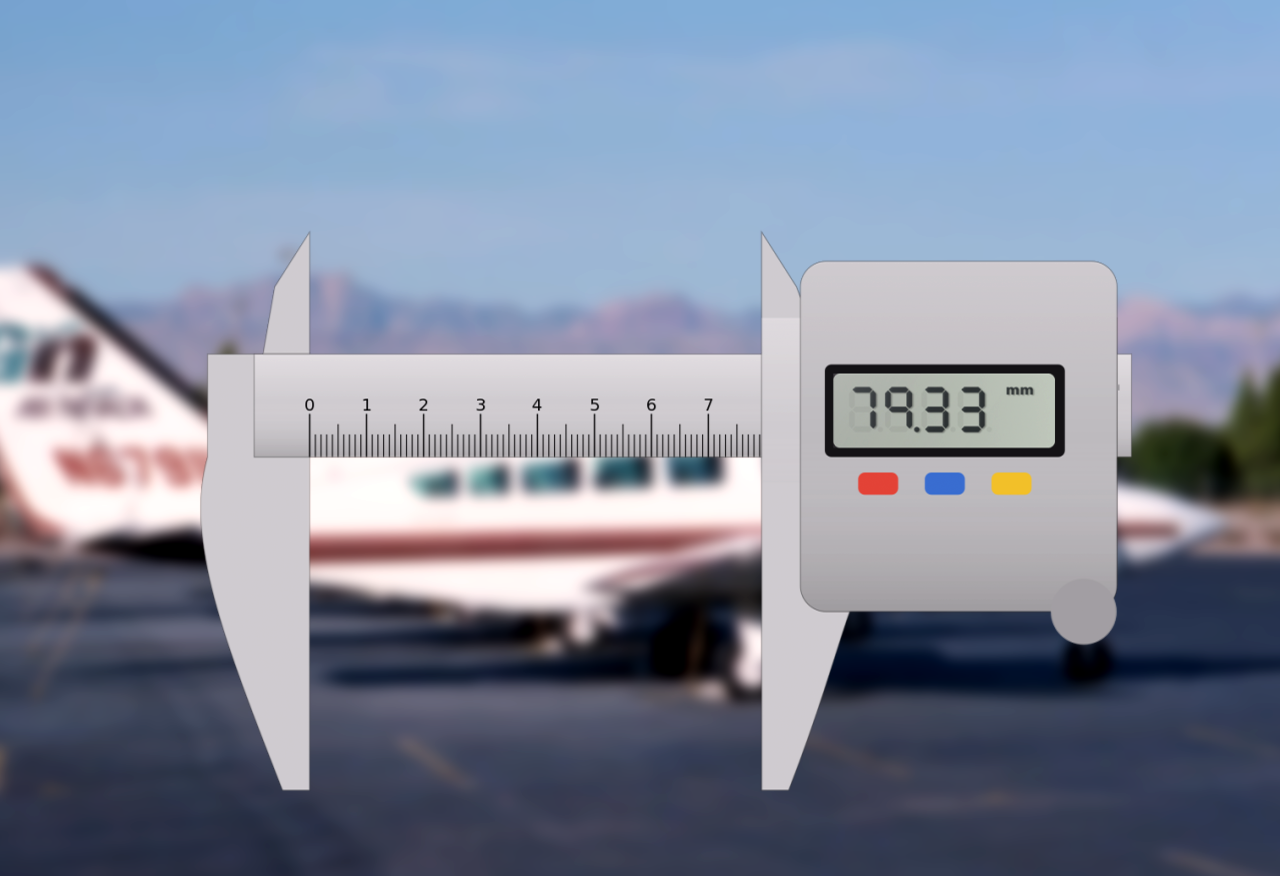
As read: 79.33mm
